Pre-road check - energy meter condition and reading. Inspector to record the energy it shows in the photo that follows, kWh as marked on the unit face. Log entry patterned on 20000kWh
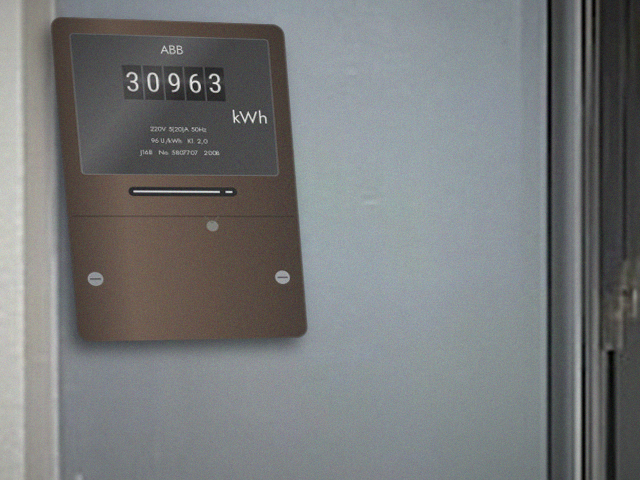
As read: 30963kWh
